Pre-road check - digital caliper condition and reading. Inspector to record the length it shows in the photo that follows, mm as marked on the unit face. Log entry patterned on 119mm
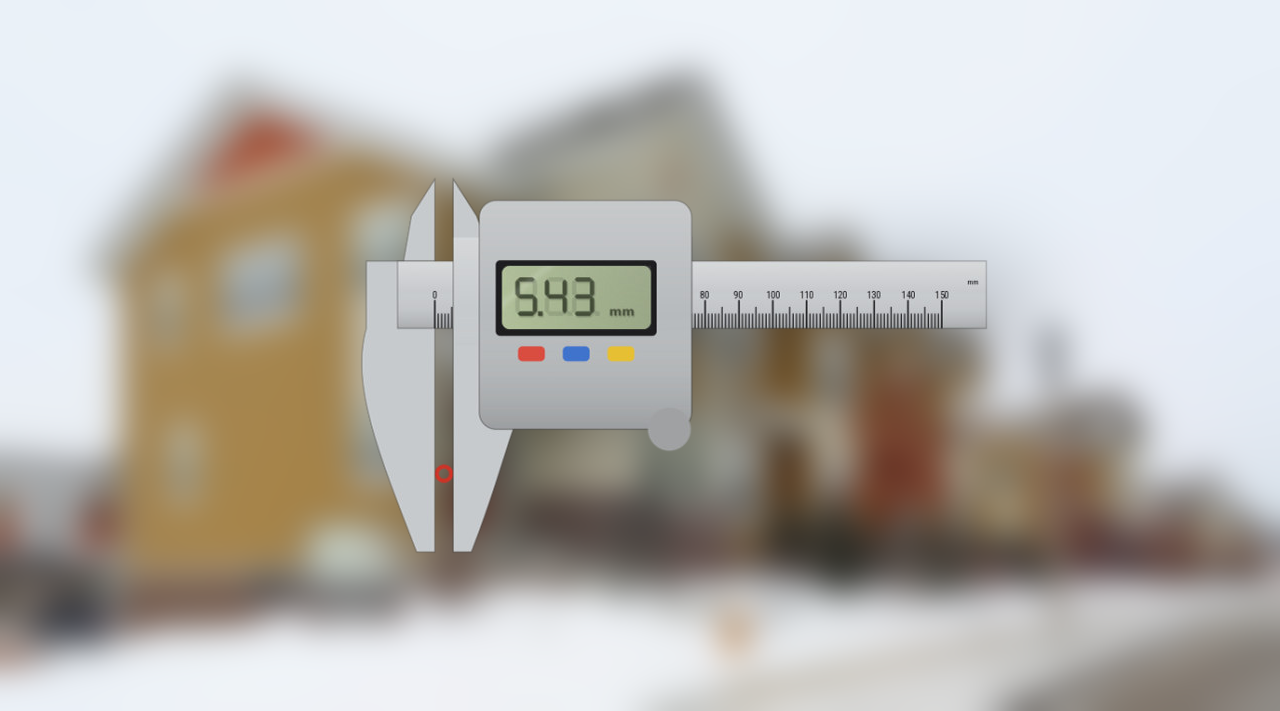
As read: 5.43mm
